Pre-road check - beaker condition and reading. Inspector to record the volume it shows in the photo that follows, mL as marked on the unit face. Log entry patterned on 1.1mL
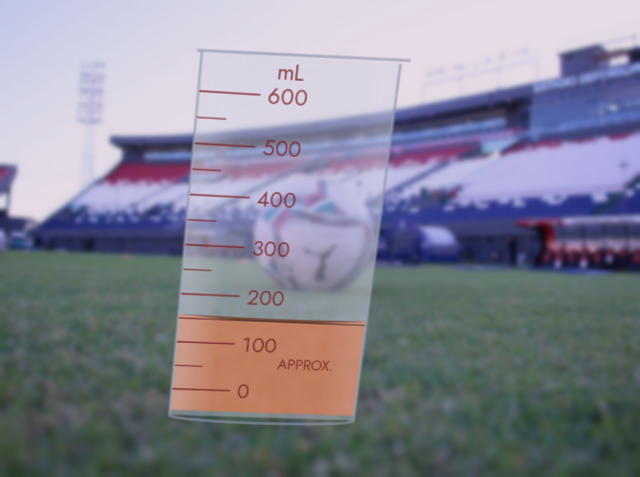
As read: 150mL
